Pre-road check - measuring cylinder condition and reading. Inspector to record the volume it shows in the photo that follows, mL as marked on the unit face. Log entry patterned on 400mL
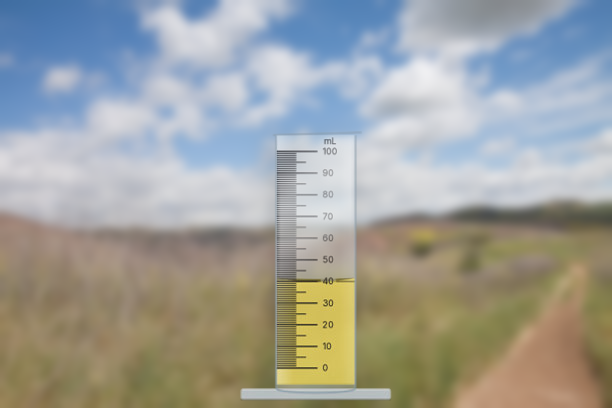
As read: 40mL
